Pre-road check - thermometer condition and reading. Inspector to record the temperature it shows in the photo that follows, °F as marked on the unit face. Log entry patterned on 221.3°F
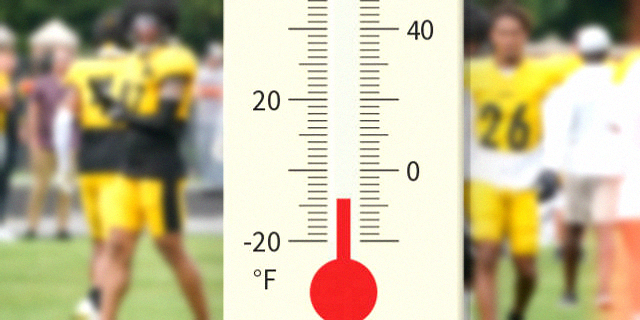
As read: -8°F
